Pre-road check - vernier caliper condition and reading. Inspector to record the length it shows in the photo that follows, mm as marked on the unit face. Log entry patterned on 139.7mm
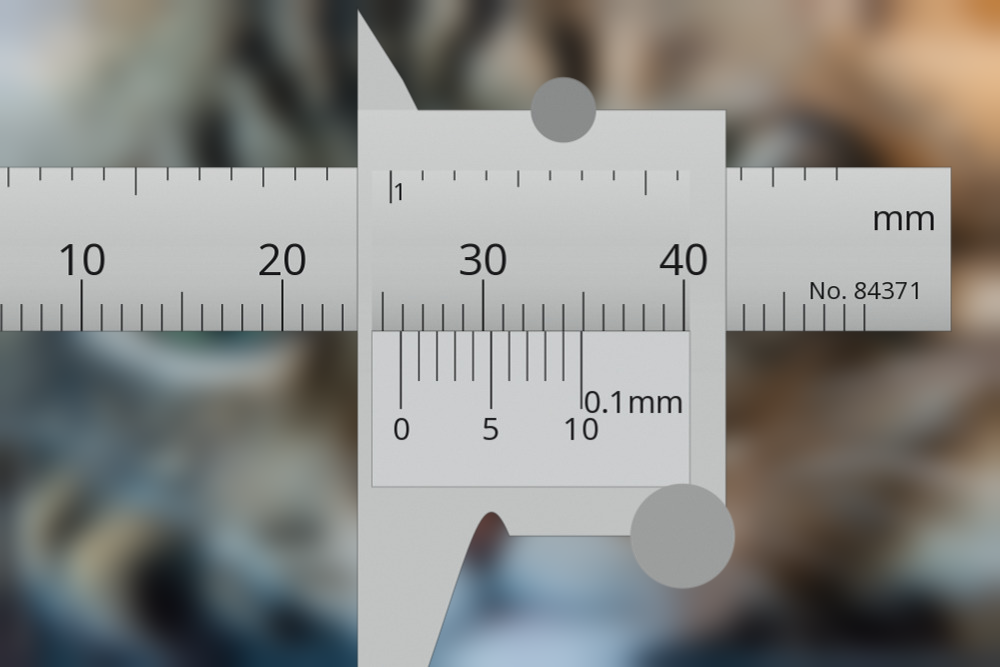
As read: 25.9mm
